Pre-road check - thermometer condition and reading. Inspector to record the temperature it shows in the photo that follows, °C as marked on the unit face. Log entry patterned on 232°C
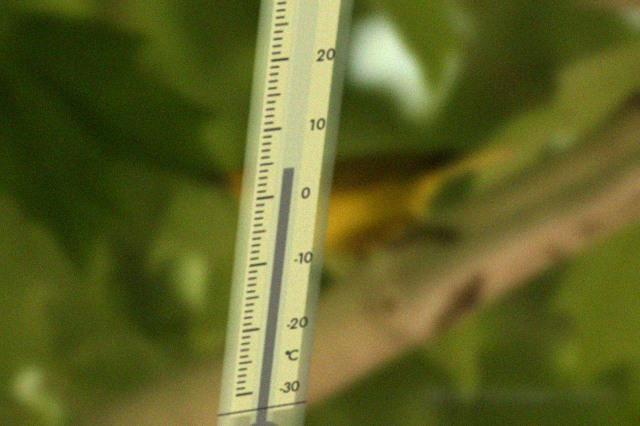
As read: 4°C
